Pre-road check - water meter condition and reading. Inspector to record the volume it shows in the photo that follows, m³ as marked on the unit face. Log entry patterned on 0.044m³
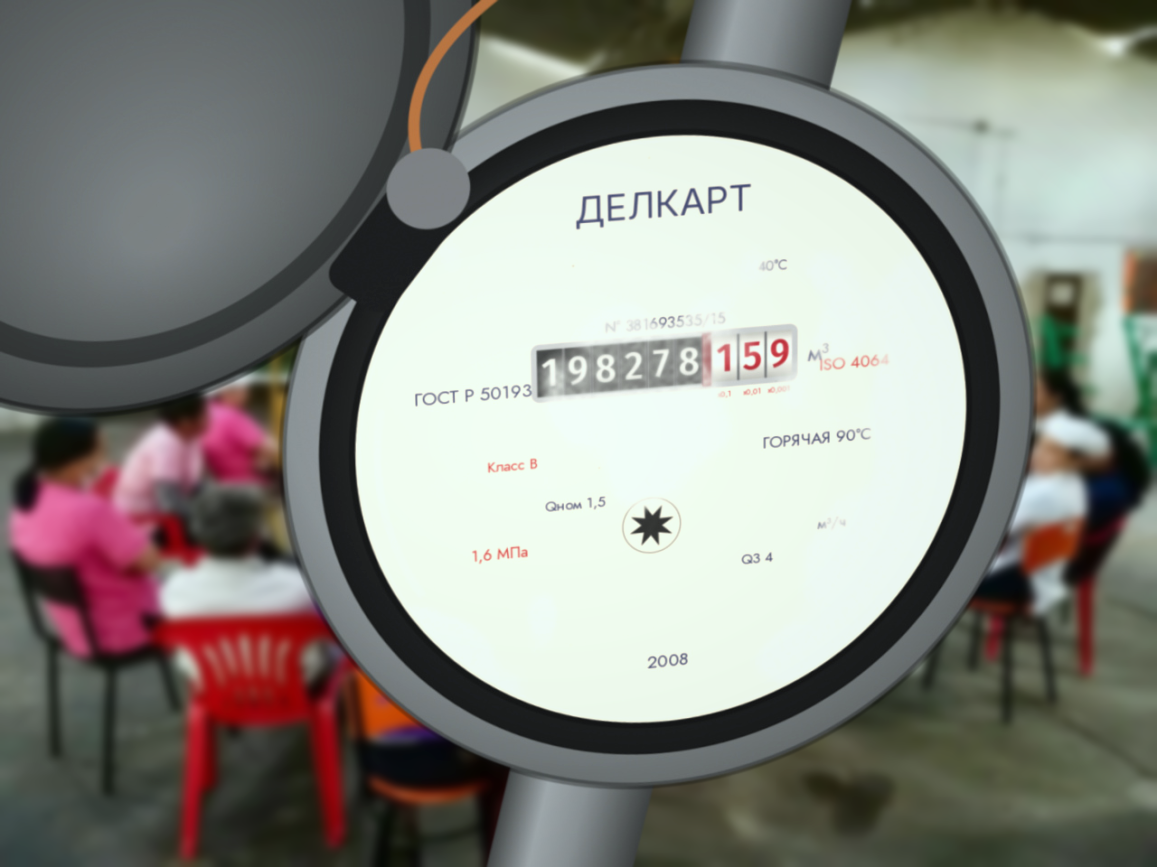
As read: 198278.159m³
